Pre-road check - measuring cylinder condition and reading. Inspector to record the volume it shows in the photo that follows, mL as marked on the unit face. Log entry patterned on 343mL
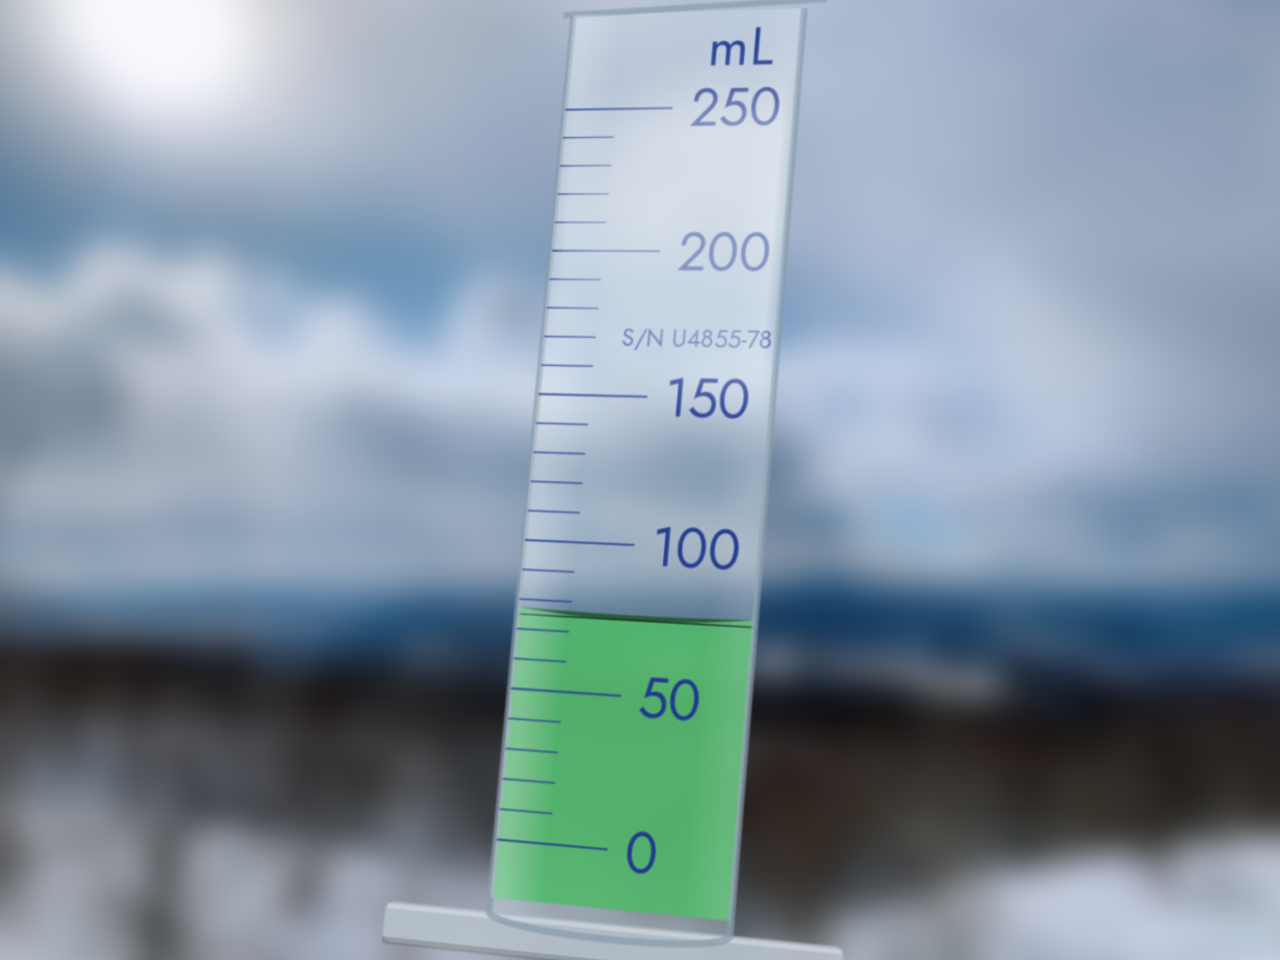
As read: 75mL
